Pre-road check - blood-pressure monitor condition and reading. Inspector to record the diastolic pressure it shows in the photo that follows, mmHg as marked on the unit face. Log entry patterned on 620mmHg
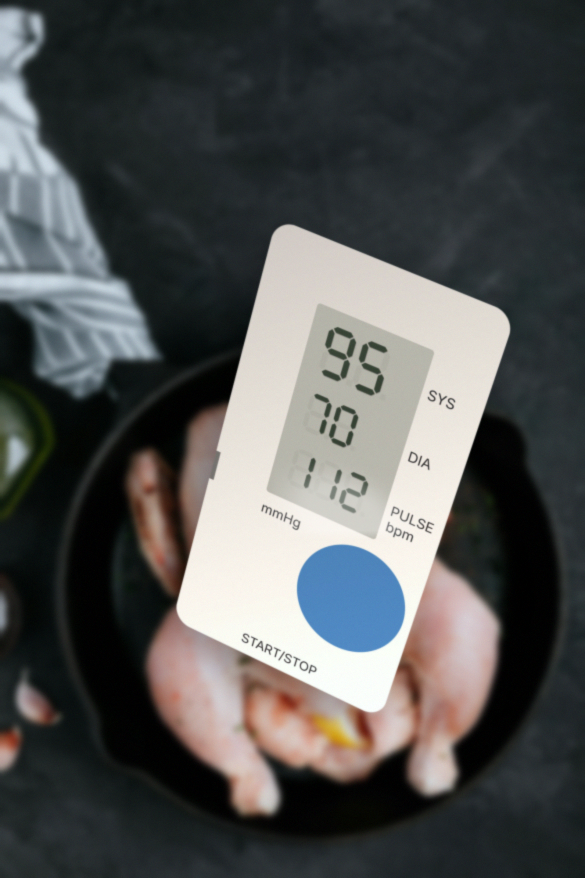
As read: 70mmHg
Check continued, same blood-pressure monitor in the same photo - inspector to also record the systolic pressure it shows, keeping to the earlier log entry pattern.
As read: 95mmHg
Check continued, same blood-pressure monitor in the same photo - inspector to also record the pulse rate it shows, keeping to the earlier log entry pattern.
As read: 112bpm
